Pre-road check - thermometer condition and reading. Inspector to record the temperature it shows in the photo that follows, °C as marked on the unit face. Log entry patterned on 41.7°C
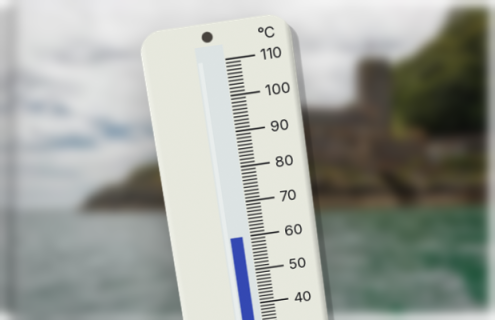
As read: 60°C
